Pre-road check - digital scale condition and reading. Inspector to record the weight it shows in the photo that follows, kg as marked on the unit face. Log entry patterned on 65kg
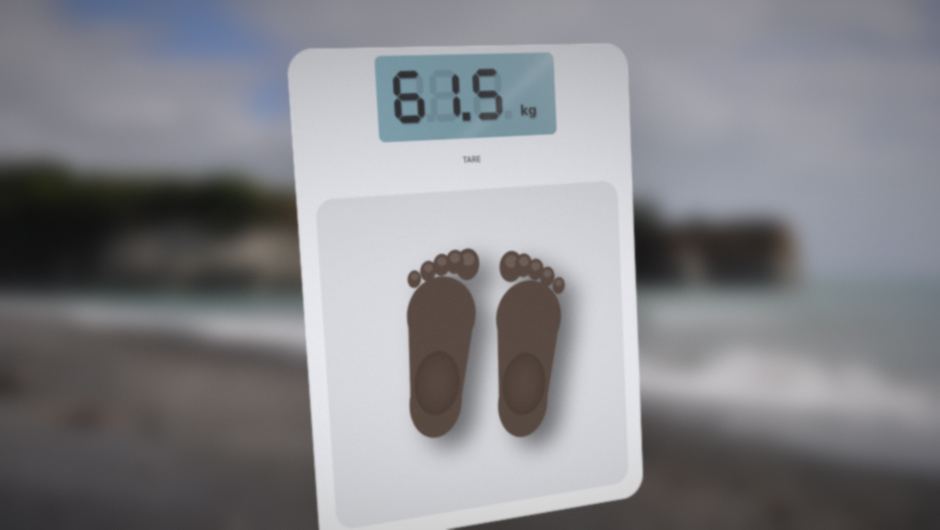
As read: 61.5kg
